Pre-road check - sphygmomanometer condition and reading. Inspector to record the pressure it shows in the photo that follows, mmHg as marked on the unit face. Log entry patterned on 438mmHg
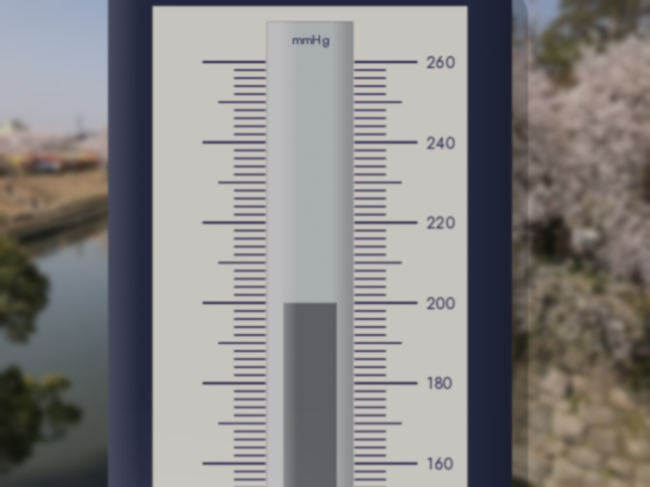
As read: 200mmHg
